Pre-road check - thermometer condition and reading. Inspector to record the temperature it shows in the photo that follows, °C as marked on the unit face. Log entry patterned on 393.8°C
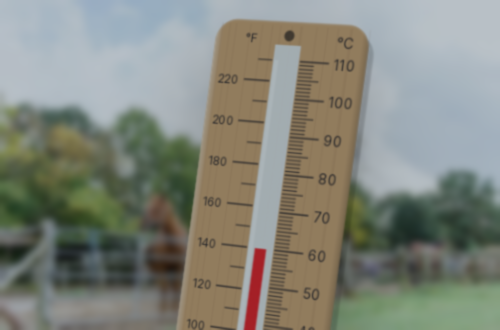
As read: 60°C
